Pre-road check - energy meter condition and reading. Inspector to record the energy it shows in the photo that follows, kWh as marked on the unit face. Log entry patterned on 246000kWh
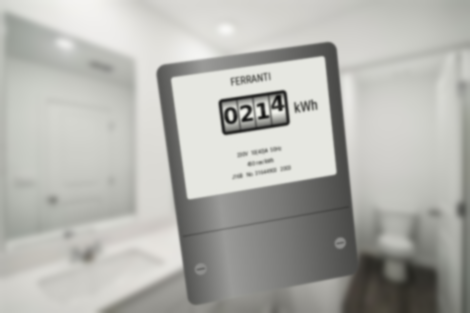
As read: 214kWh
